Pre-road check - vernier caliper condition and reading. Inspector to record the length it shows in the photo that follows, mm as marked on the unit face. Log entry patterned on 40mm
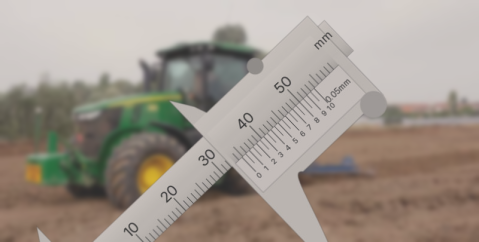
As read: 34.8mm
